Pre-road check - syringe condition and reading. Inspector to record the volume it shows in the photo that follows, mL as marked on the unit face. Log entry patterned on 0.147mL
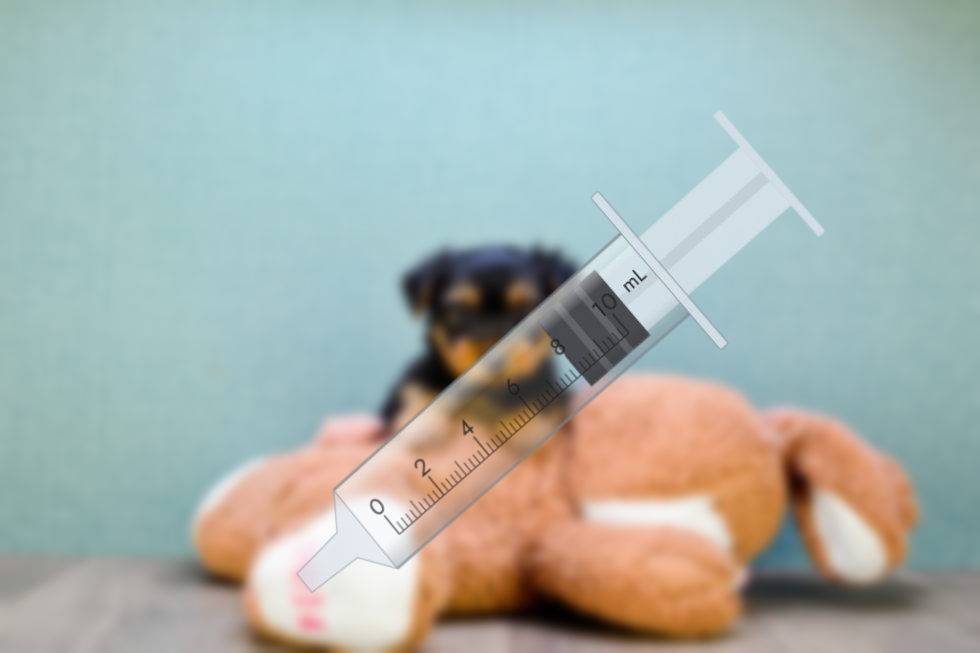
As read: 8mL
